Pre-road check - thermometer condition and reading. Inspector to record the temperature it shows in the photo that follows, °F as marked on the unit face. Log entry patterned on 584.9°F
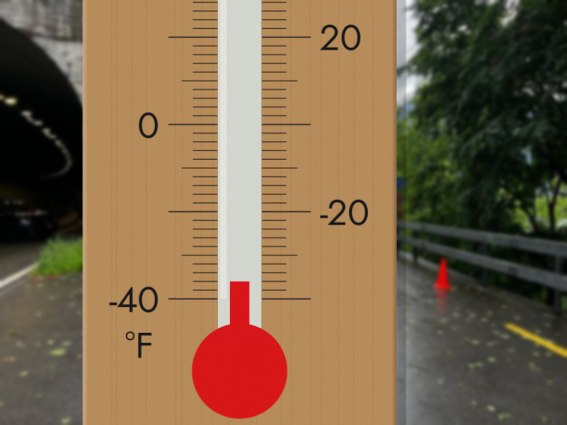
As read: -36°F
